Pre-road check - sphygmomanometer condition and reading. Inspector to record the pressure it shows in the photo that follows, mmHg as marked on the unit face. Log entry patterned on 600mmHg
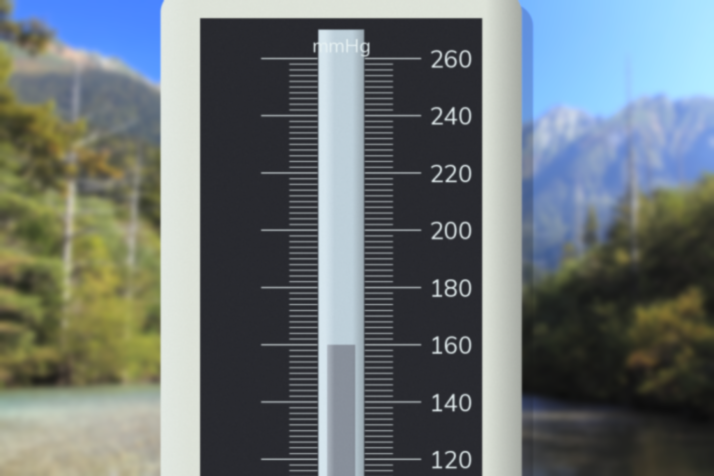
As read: 160mmHg
